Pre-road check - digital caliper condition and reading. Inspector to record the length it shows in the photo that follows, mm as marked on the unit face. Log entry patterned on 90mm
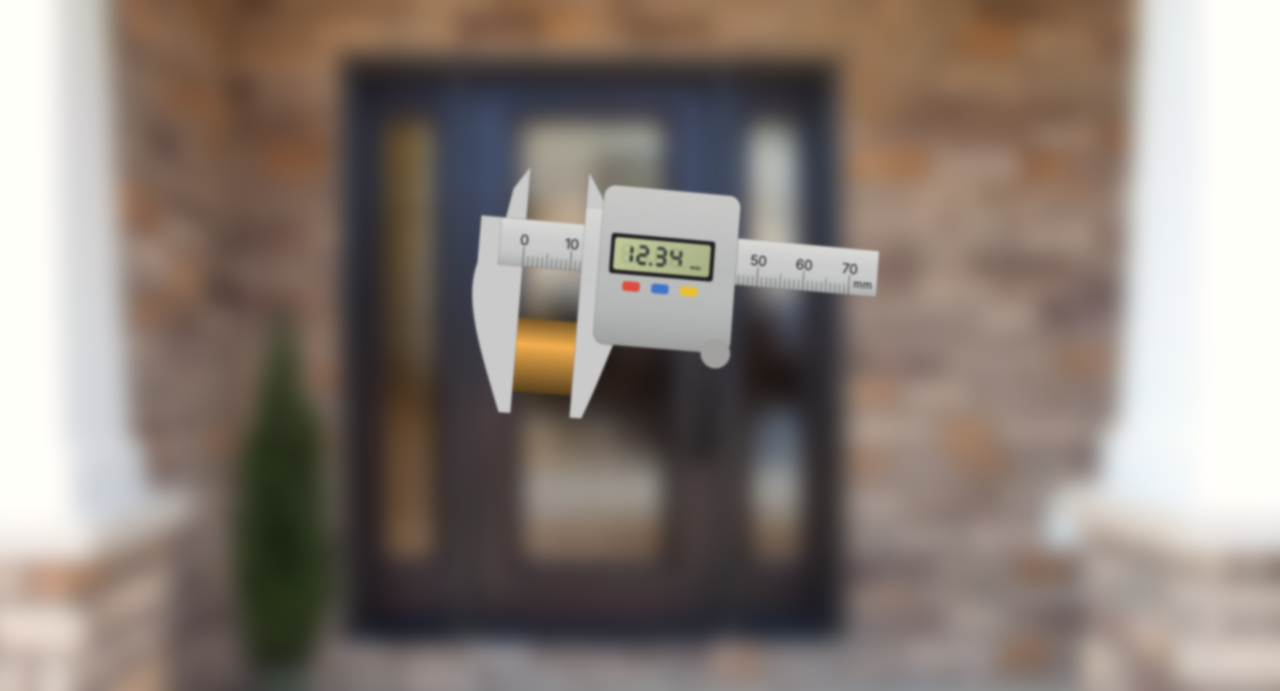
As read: 12.34mm
